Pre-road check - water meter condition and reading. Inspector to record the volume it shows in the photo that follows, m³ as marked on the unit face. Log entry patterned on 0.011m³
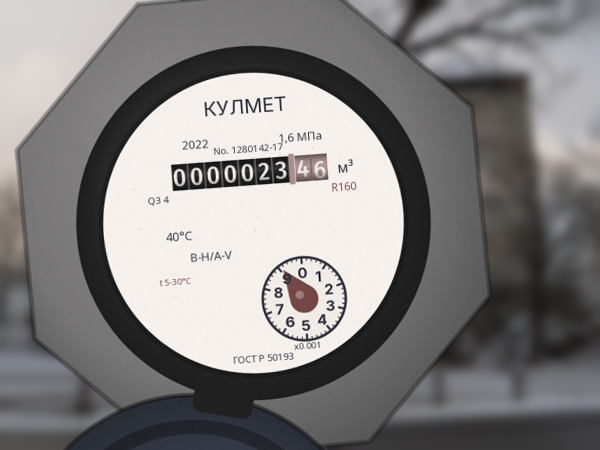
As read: 23.459m³
